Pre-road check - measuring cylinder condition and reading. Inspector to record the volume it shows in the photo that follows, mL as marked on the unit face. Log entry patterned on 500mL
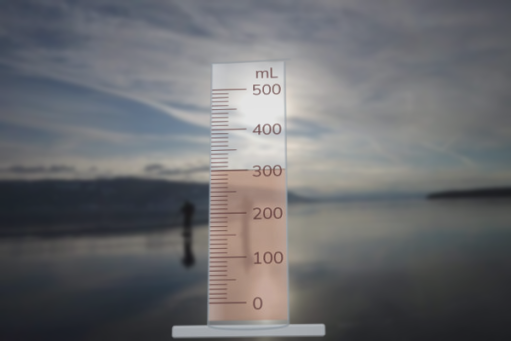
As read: 300mL
